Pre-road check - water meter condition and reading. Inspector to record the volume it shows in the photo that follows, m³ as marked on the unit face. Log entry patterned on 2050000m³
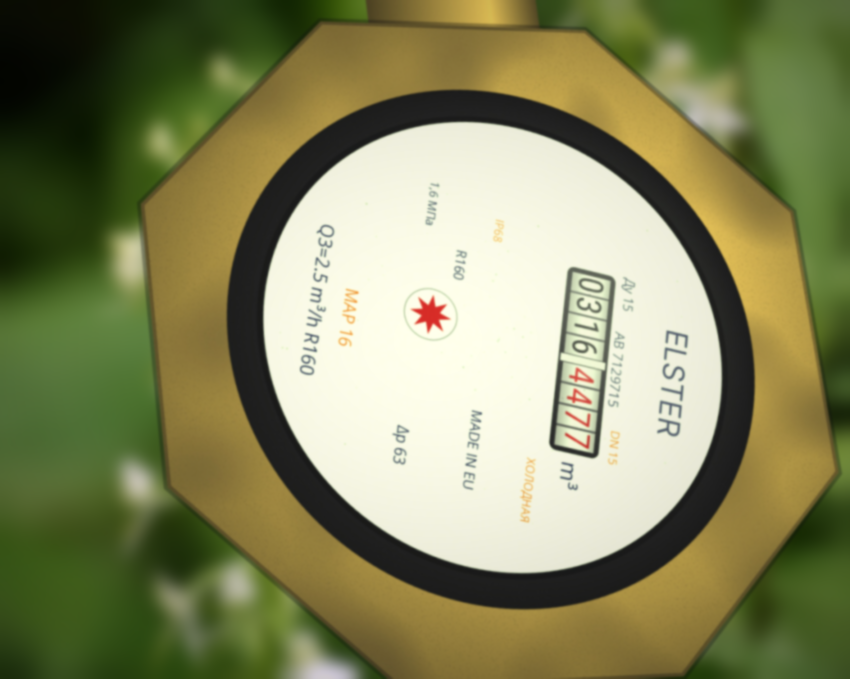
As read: 316.4477m³
